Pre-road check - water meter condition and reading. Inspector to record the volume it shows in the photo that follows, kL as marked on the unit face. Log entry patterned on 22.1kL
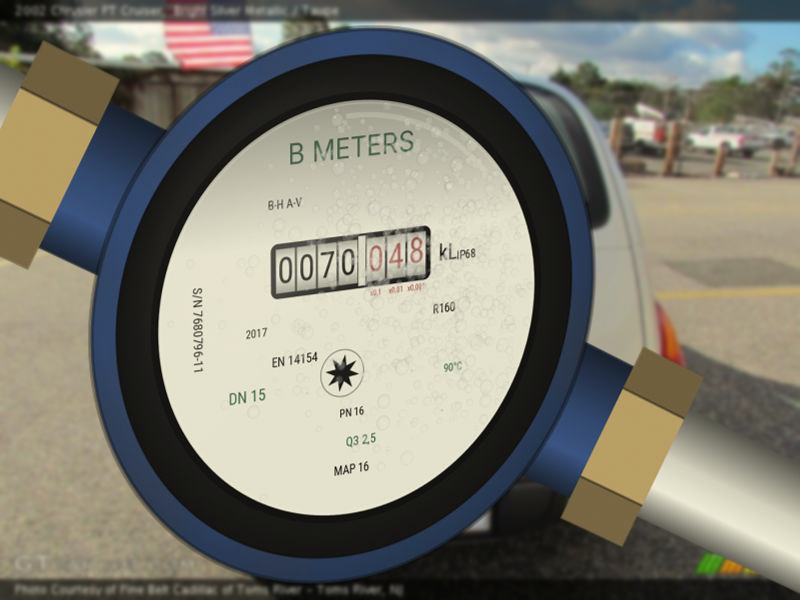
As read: 70.048kL
